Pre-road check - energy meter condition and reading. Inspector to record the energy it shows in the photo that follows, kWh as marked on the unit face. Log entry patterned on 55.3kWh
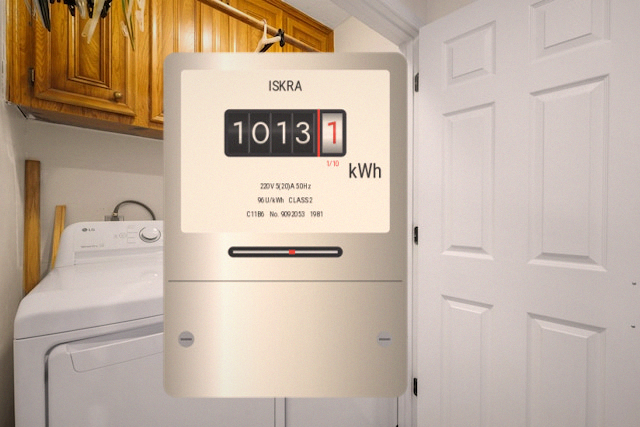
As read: 1013.1kWh
